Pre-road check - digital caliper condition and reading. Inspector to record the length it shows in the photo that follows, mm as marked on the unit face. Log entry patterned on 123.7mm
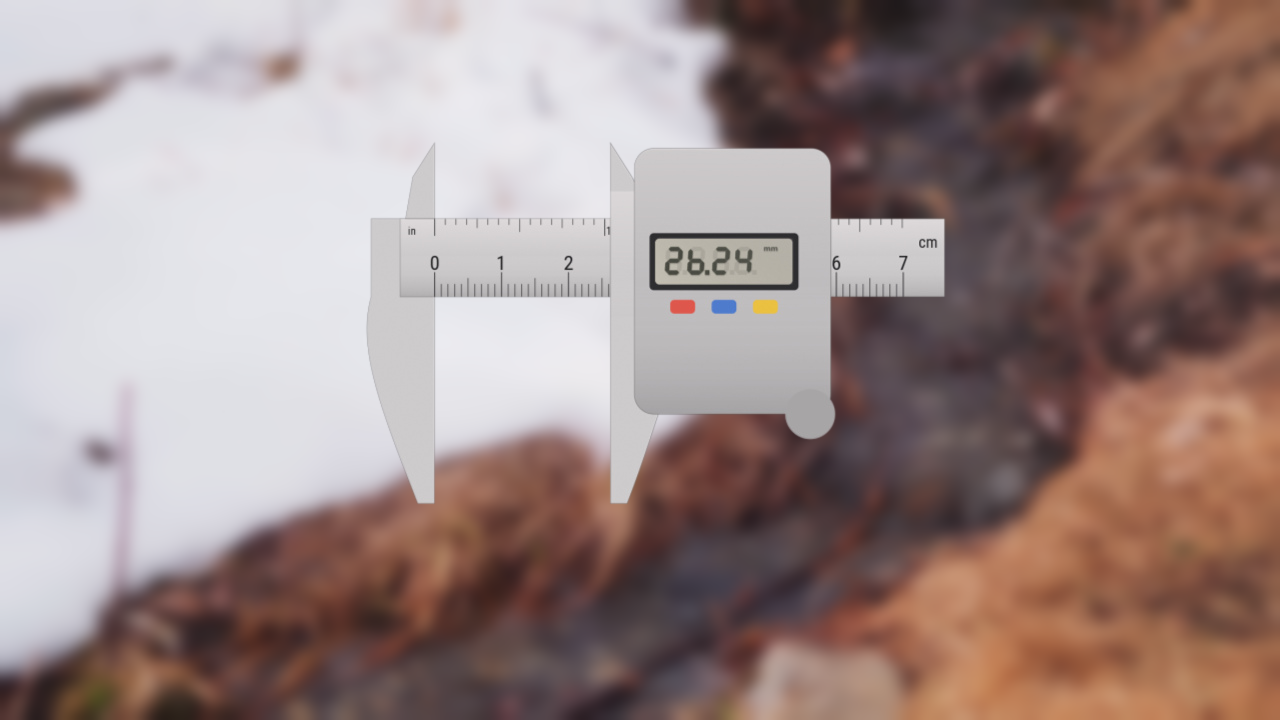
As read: 26.24mm
